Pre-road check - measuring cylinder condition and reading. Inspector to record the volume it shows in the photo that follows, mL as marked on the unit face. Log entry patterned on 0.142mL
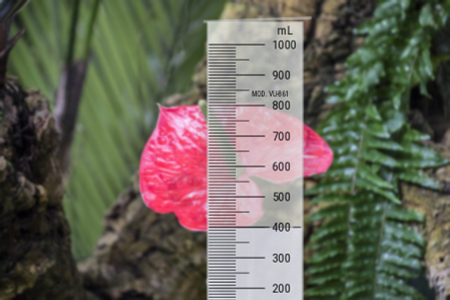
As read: 400mL
